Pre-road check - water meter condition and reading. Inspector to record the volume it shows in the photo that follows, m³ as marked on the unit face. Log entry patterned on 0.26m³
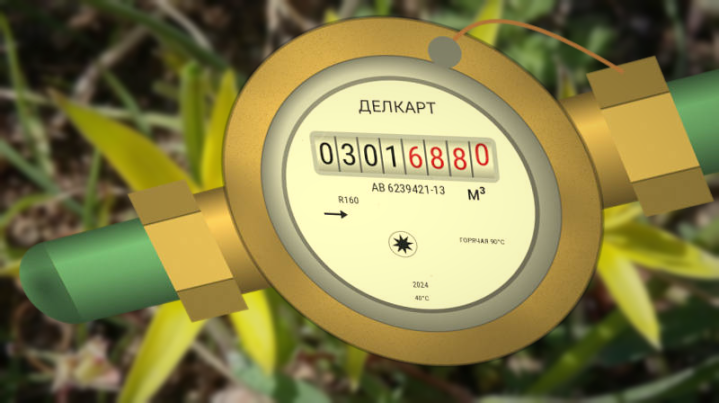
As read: 301.6880m³
